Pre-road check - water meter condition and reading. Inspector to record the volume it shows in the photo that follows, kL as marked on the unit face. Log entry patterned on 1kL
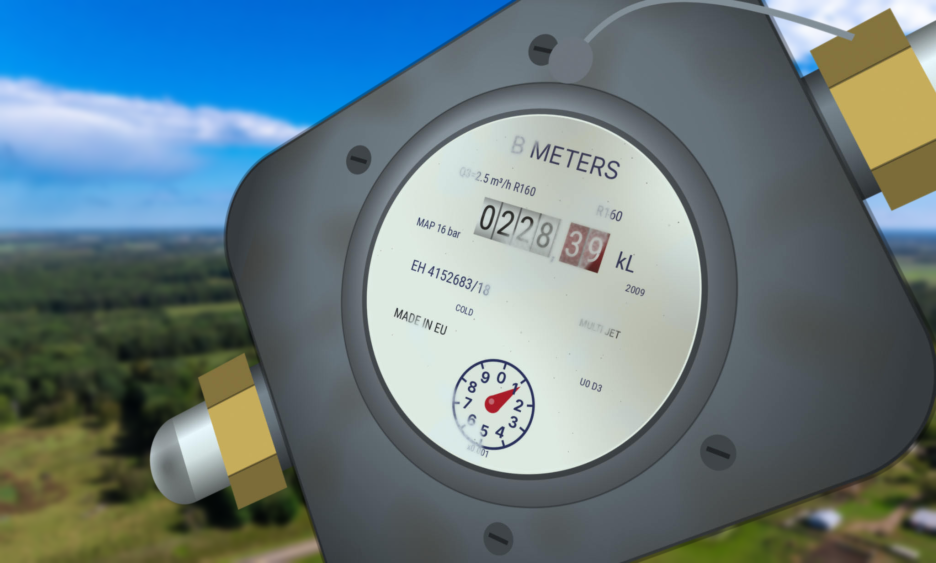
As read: 228.391kL
